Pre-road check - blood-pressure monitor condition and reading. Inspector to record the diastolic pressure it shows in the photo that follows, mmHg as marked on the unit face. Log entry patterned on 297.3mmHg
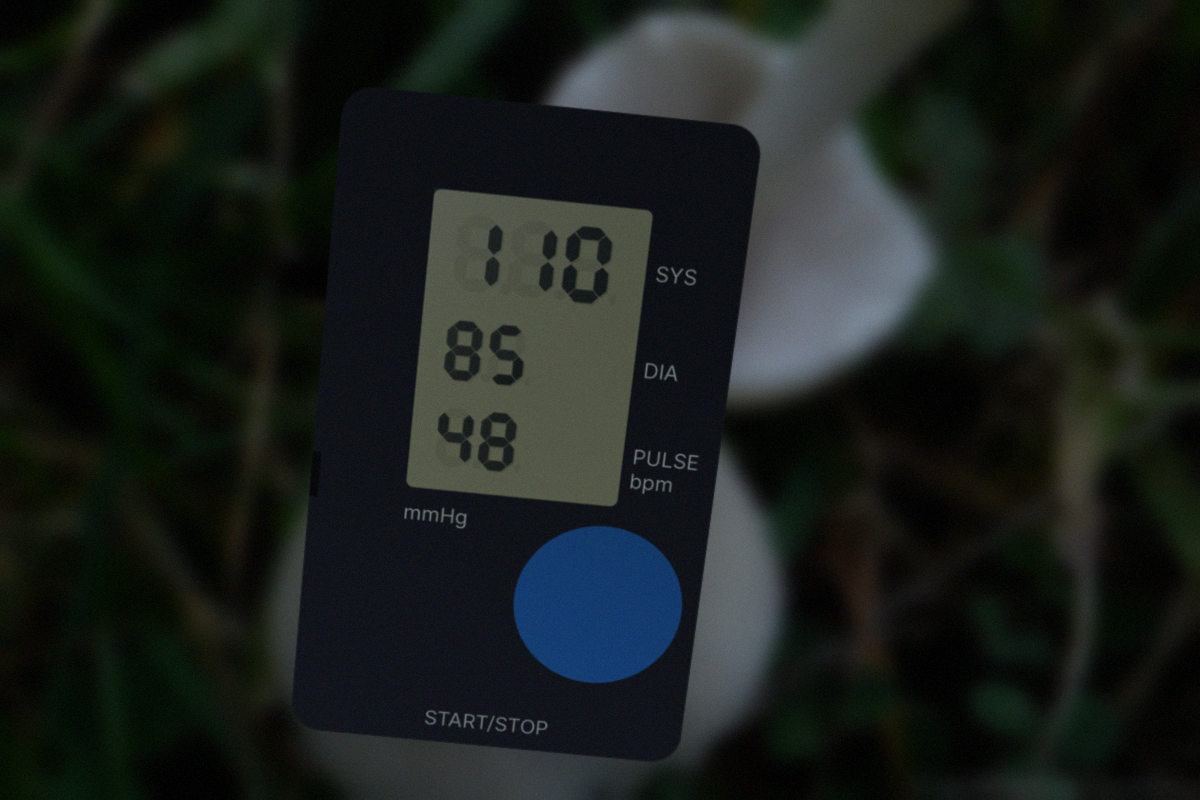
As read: 85mmHg
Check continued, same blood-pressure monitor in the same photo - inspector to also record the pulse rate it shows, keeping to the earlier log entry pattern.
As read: 48bpm
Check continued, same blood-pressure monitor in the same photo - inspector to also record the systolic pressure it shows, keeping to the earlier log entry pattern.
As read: 110mmHg
